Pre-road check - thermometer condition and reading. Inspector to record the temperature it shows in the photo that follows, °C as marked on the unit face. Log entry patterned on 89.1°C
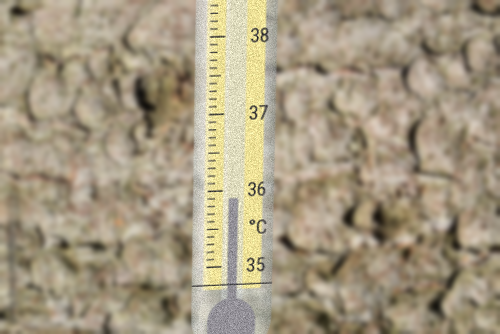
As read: 35.9°C
